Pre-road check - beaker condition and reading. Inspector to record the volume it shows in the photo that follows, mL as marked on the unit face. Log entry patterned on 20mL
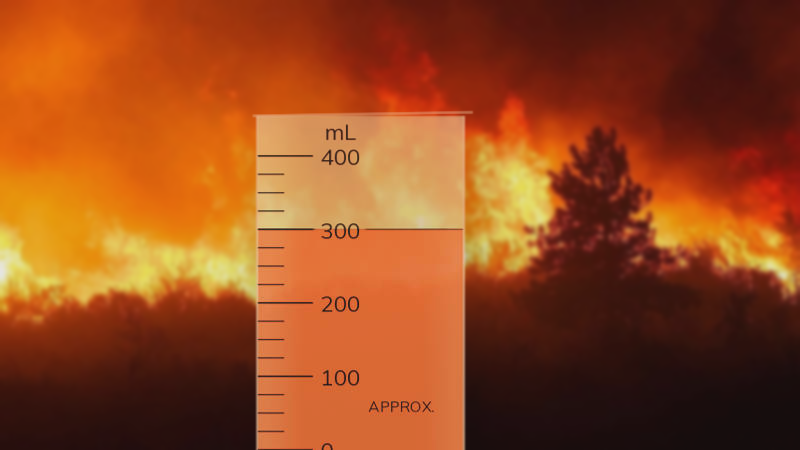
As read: 300mL
